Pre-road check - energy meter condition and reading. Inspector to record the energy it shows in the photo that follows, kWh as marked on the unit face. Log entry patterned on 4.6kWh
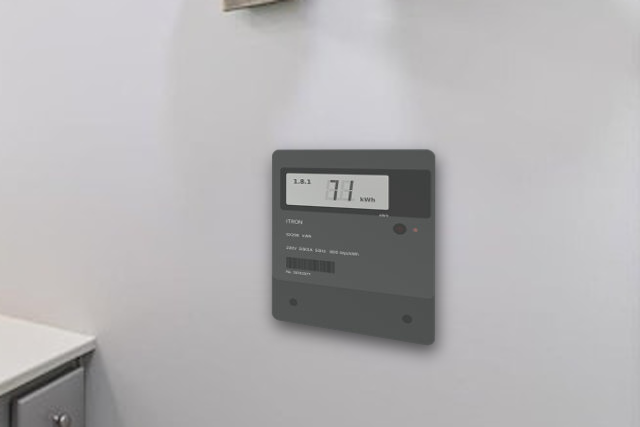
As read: 71kWh
